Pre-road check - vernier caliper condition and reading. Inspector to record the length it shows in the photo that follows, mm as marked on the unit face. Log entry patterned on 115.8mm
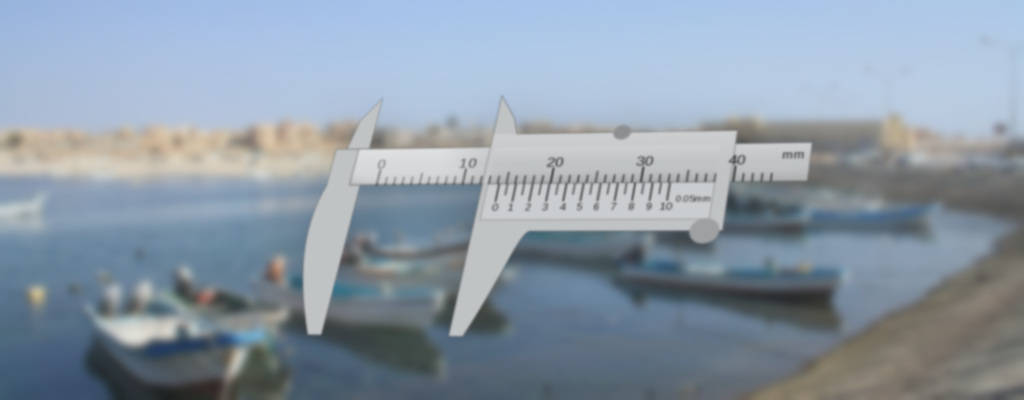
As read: 14.2mm
